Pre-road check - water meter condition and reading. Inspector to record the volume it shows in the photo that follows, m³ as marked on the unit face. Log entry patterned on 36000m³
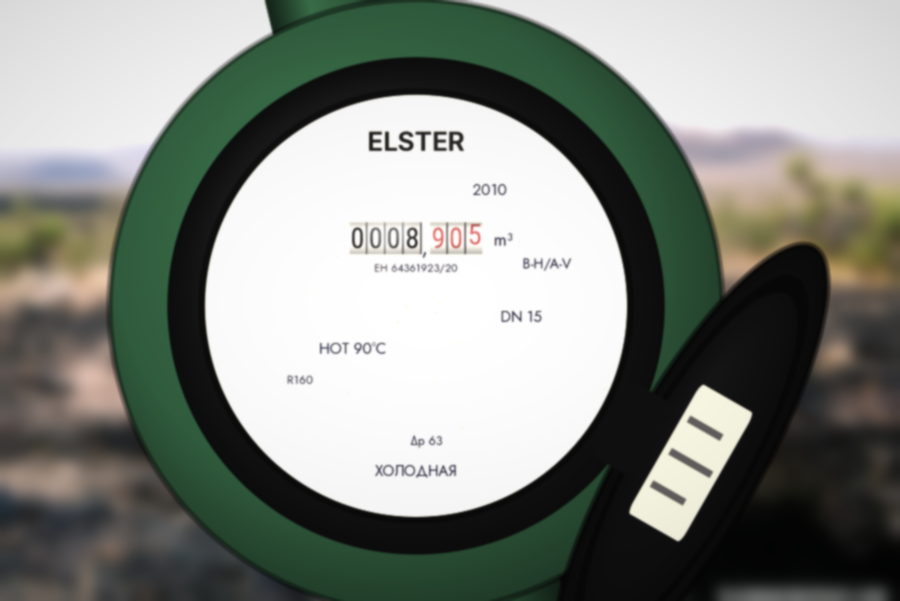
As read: 8.905m³
